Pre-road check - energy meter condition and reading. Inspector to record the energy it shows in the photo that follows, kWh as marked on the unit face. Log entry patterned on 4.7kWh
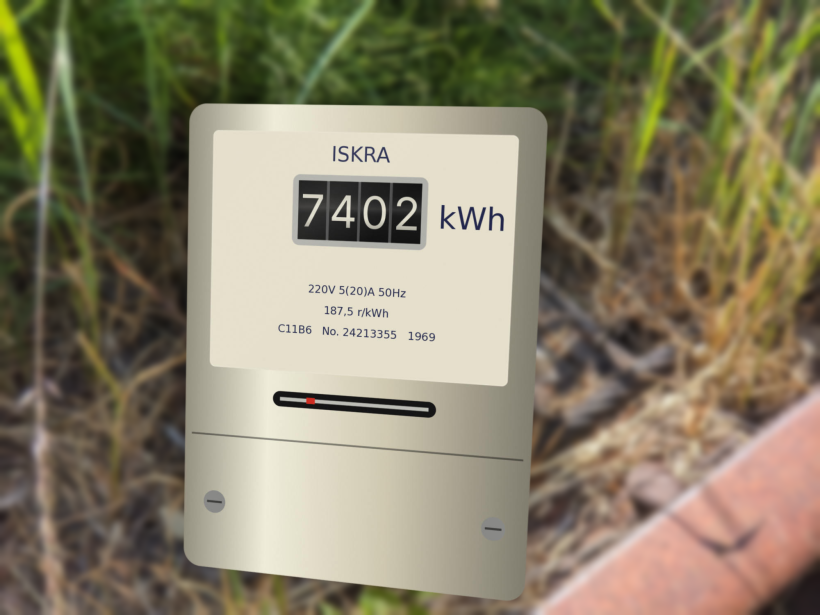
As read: 7402kWh
